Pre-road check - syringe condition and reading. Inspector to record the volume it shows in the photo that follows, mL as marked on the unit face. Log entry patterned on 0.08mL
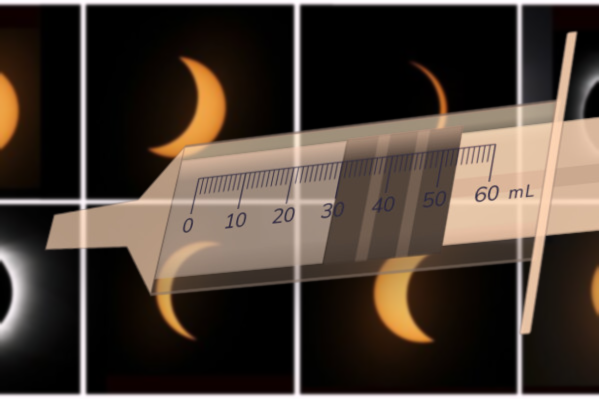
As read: 30mL
